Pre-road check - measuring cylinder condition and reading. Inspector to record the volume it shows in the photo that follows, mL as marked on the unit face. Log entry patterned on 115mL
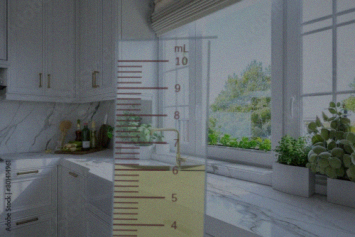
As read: 6mL
